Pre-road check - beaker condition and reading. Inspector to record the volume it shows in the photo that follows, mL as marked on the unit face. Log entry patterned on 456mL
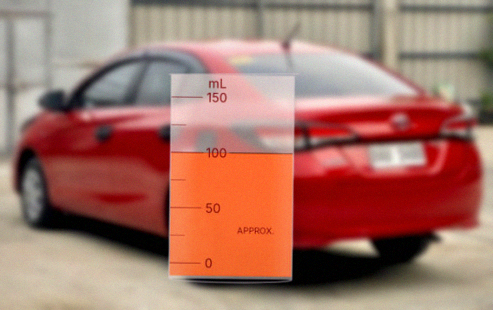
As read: 100mL
